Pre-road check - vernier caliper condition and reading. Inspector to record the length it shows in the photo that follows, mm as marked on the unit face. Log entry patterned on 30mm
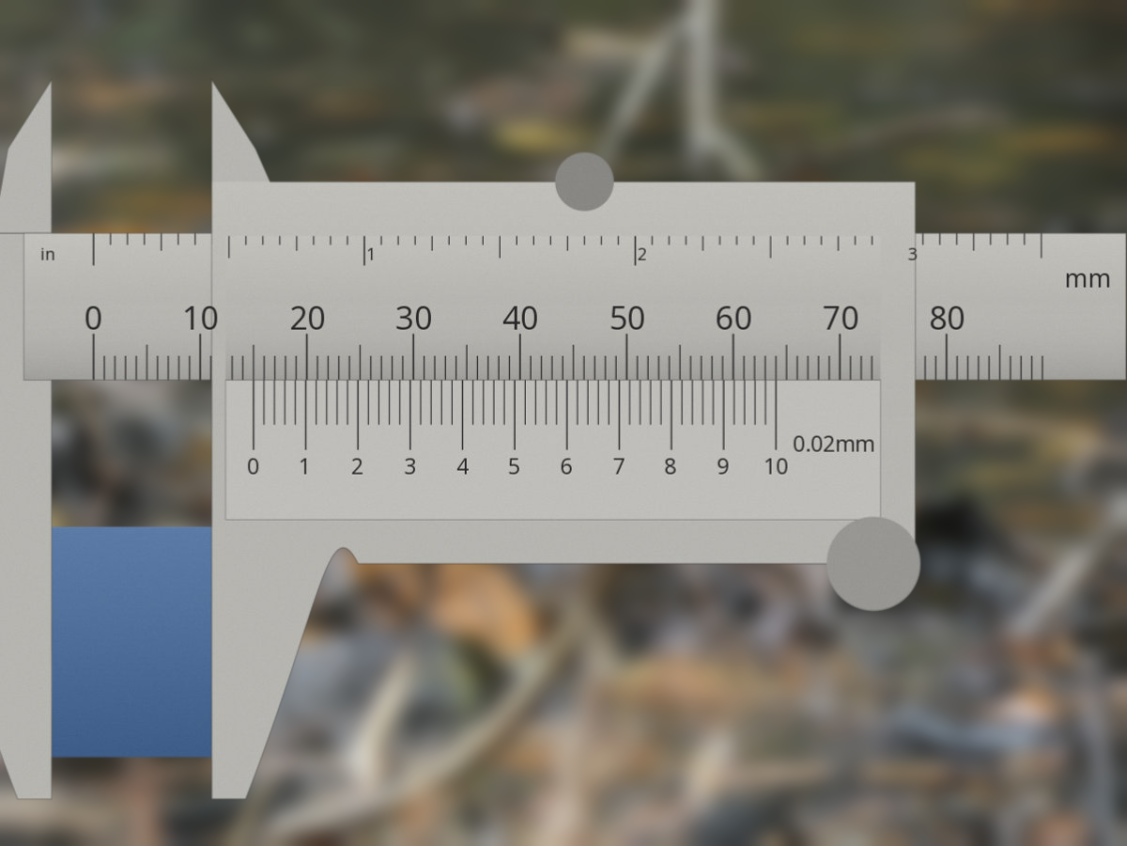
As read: 15.0mm
